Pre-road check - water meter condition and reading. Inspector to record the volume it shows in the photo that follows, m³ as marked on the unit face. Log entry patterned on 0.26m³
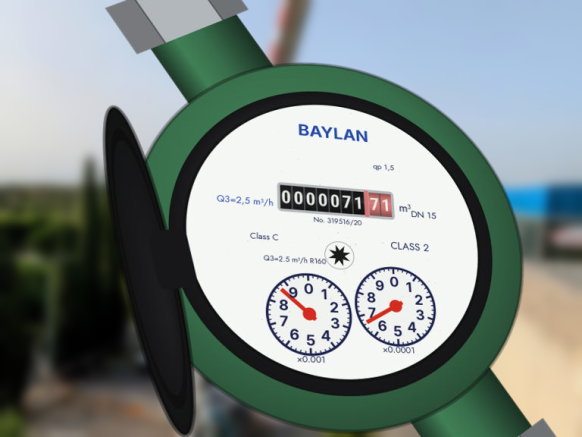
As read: 71.7186m³
